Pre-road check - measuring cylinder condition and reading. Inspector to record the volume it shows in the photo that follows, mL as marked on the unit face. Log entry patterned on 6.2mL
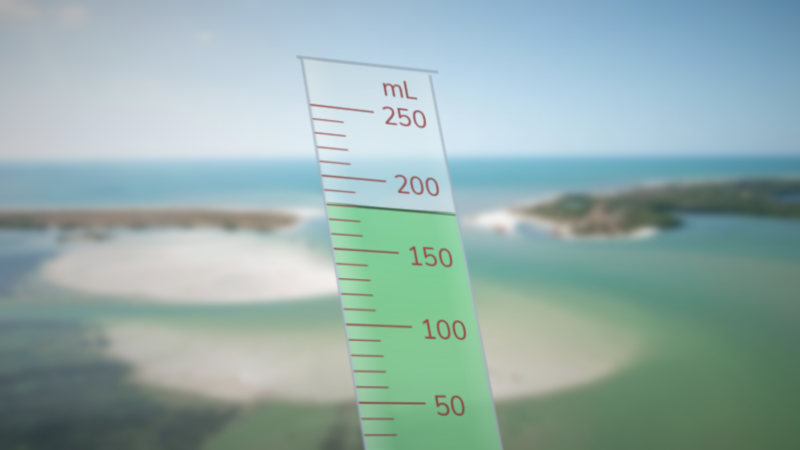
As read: 180mL
